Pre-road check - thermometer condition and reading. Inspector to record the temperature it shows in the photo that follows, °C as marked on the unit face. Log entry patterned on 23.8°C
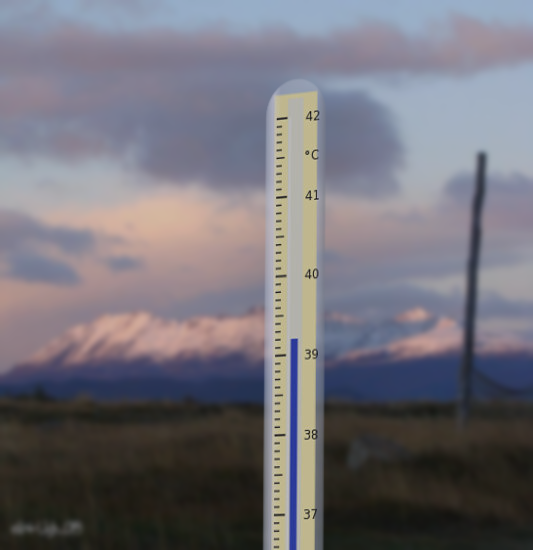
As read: 39.2°C
